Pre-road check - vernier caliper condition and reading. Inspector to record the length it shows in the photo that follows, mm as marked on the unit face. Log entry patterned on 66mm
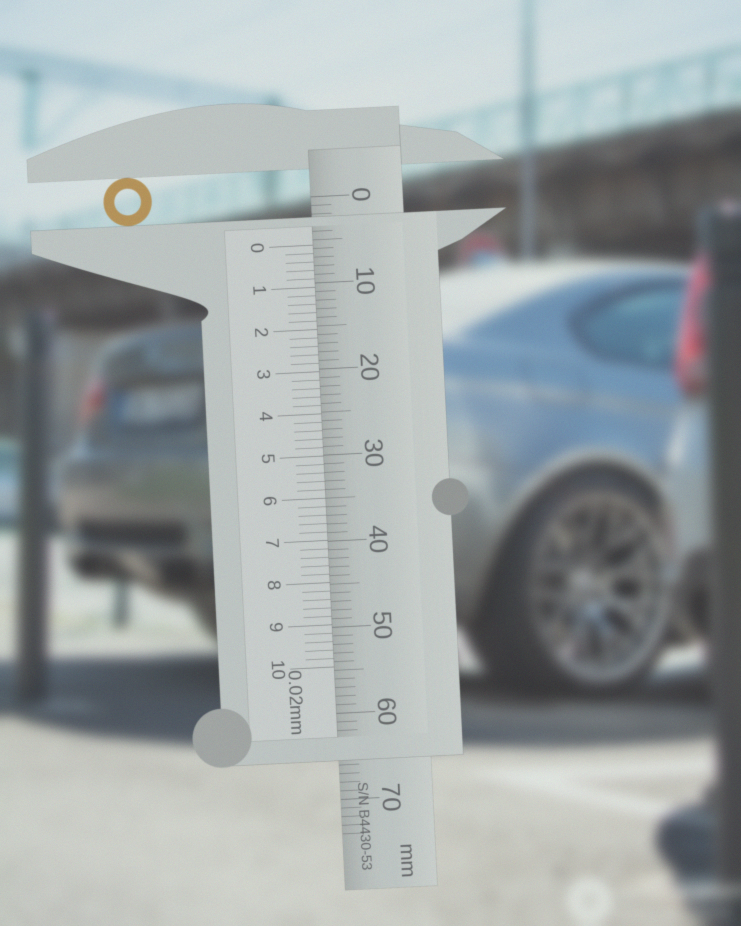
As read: 5.6mm
